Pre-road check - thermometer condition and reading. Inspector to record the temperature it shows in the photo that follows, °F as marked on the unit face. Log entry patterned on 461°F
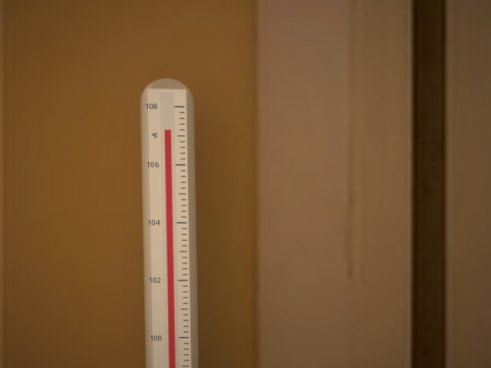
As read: 107.2°F
